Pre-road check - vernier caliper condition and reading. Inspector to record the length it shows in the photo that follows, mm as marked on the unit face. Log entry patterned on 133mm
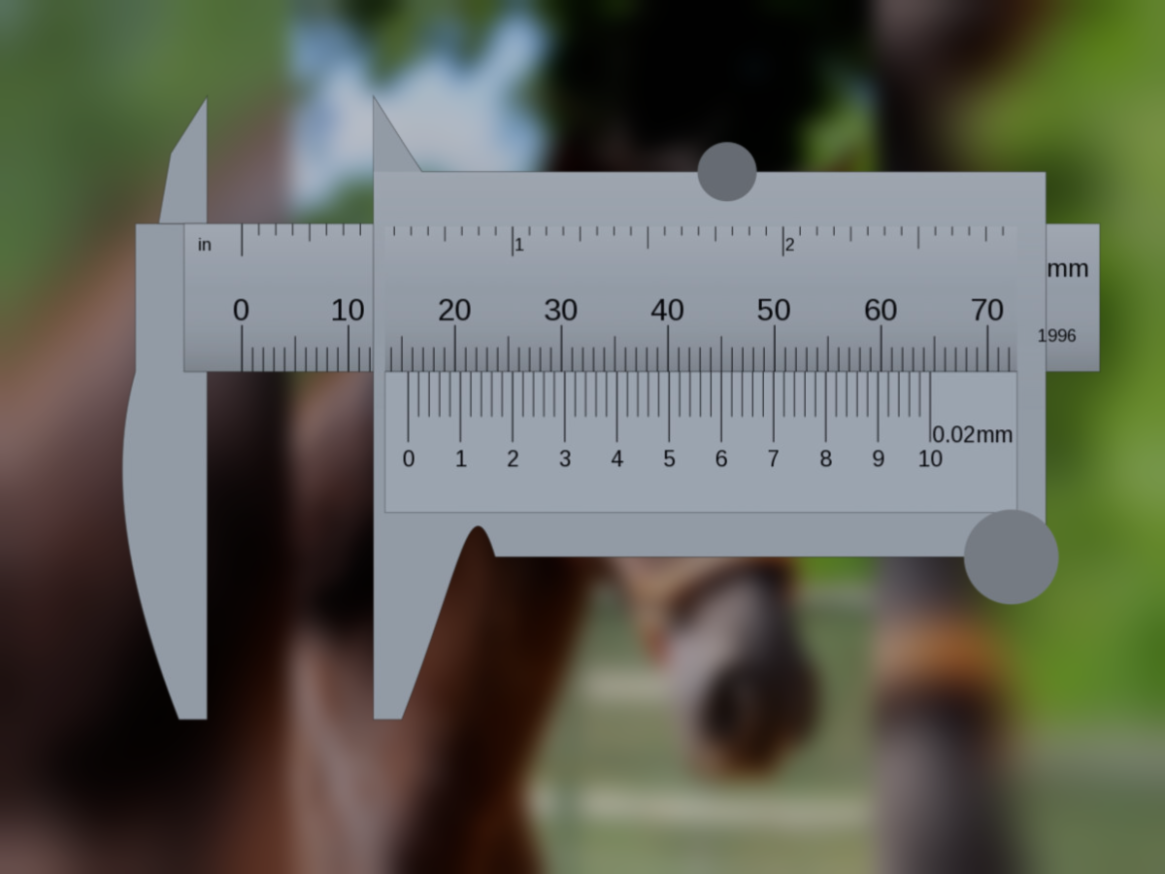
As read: 15.6mm
